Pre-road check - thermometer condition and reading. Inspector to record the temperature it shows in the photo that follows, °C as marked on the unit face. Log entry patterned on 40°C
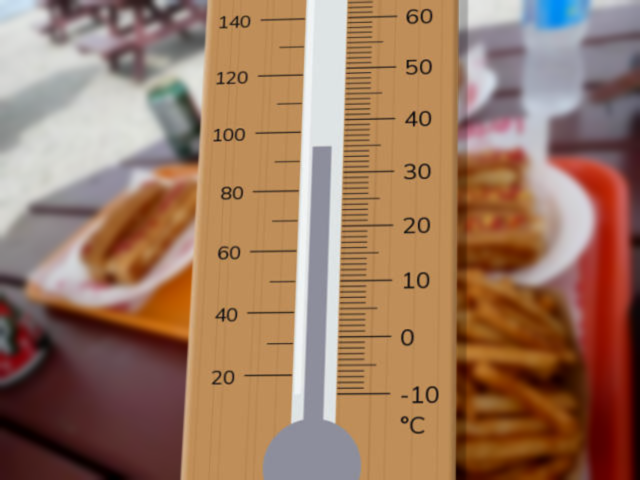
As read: 35°C
